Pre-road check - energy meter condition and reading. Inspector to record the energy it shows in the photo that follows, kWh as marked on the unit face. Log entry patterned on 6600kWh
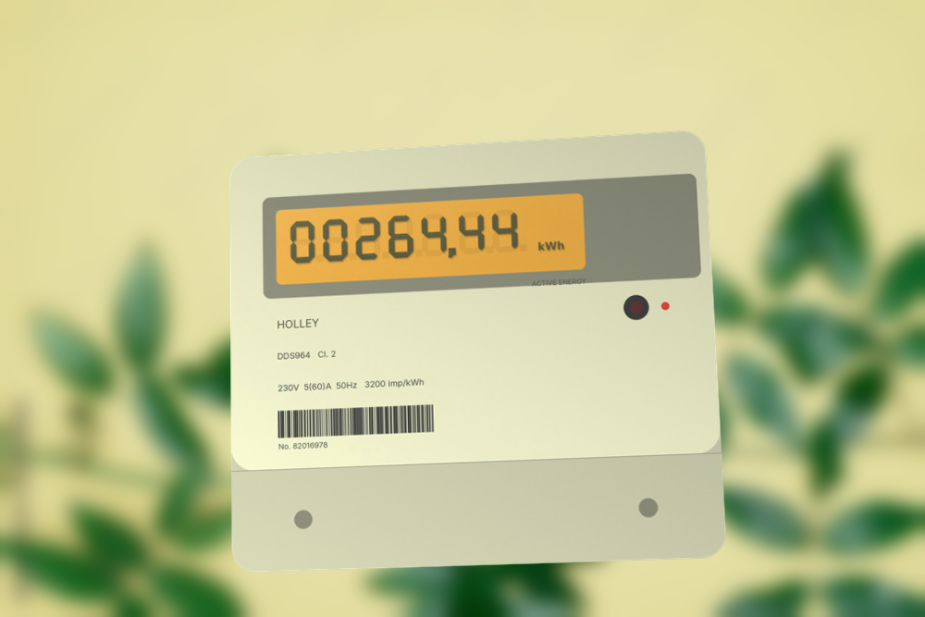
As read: 264.44kWh
